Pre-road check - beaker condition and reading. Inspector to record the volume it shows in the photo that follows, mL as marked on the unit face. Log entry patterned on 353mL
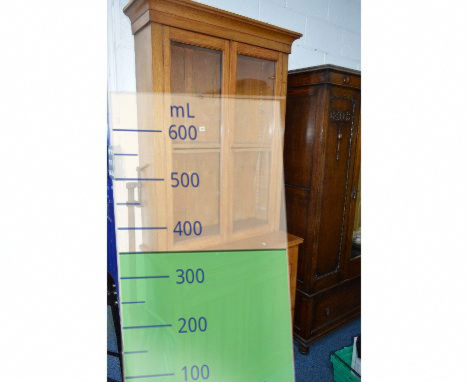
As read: 350mL
